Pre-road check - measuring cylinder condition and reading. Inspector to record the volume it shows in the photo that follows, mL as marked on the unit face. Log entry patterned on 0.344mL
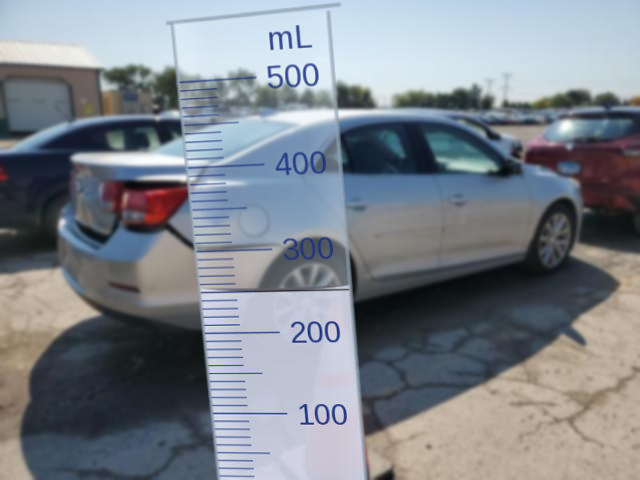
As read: 250mL
